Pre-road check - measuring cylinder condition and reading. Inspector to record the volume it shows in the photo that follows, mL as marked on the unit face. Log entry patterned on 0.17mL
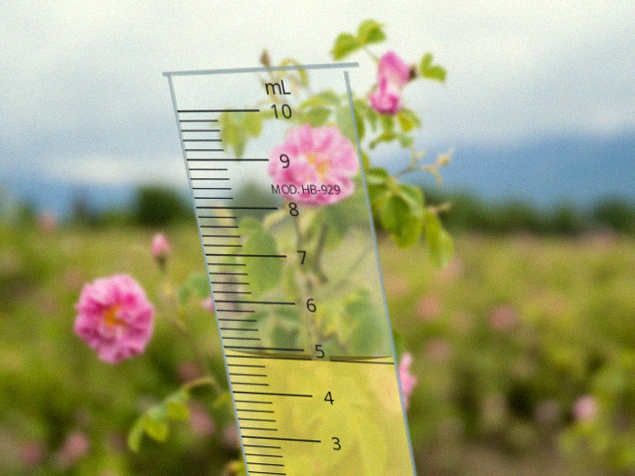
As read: 4.8mL
